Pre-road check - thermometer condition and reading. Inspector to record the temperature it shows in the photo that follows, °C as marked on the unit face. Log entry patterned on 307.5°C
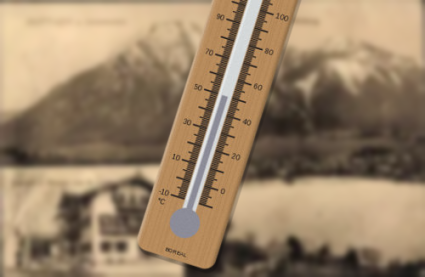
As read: 50°C
